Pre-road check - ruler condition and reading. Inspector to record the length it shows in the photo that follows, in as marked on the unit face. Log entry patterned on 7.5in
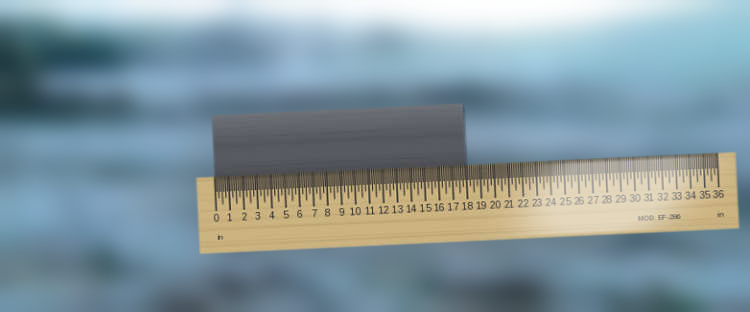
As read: 18in
